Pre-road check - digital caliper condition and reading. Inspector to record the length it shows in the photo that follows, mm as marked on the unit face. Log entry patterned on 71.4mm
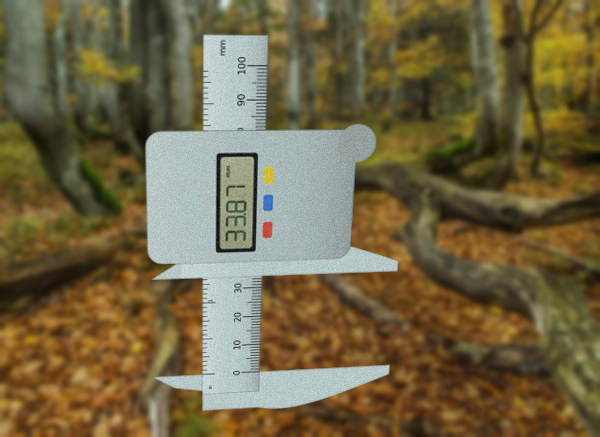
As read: 33.87mm
